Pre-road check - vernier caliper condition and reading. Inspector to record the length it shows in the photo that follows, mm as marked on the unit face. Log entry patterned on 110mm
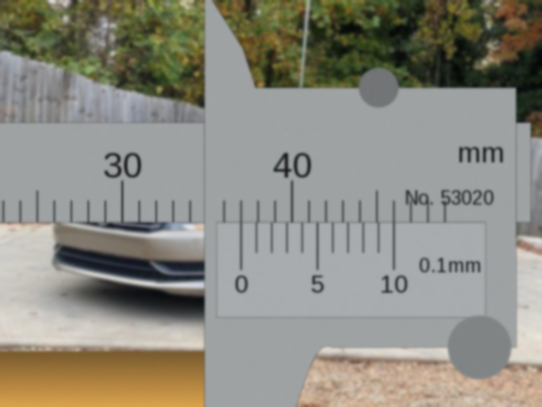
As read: 37.0mm
